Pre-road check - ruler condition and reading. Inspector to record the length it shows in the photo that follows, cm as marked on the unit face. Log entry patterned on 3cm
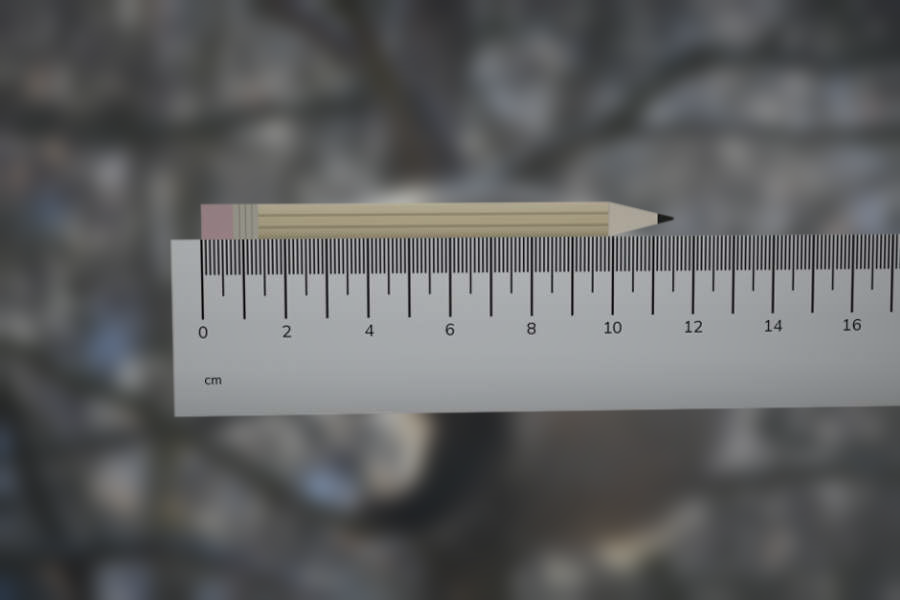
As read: 11.5cm
